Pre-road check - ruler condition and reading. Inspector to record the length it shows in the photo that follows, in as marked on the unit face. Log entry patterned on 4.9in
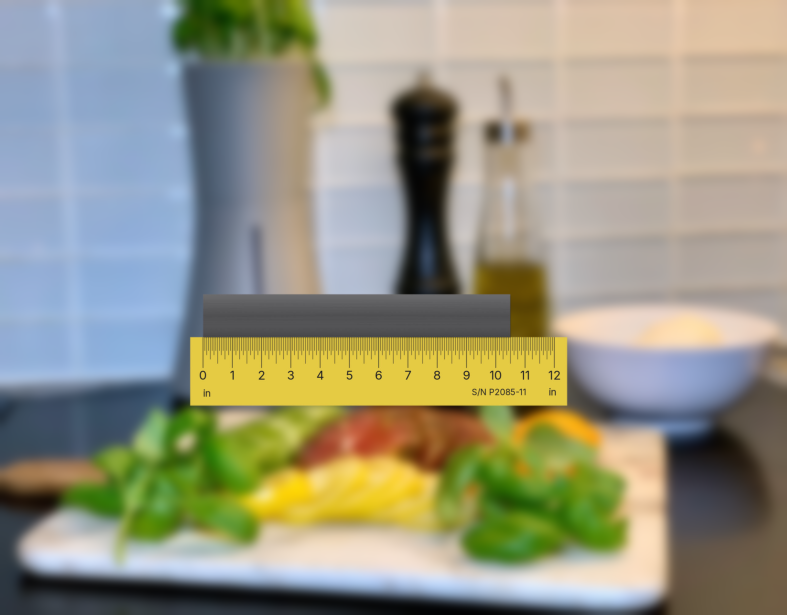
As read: 10.5in
